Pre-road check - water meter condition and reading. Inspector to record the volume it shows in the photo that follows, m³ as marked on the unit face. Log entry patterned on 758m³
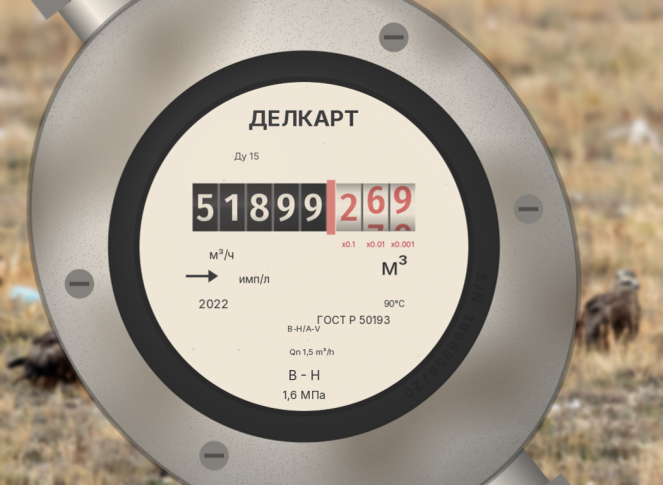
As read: 51899.269m³
